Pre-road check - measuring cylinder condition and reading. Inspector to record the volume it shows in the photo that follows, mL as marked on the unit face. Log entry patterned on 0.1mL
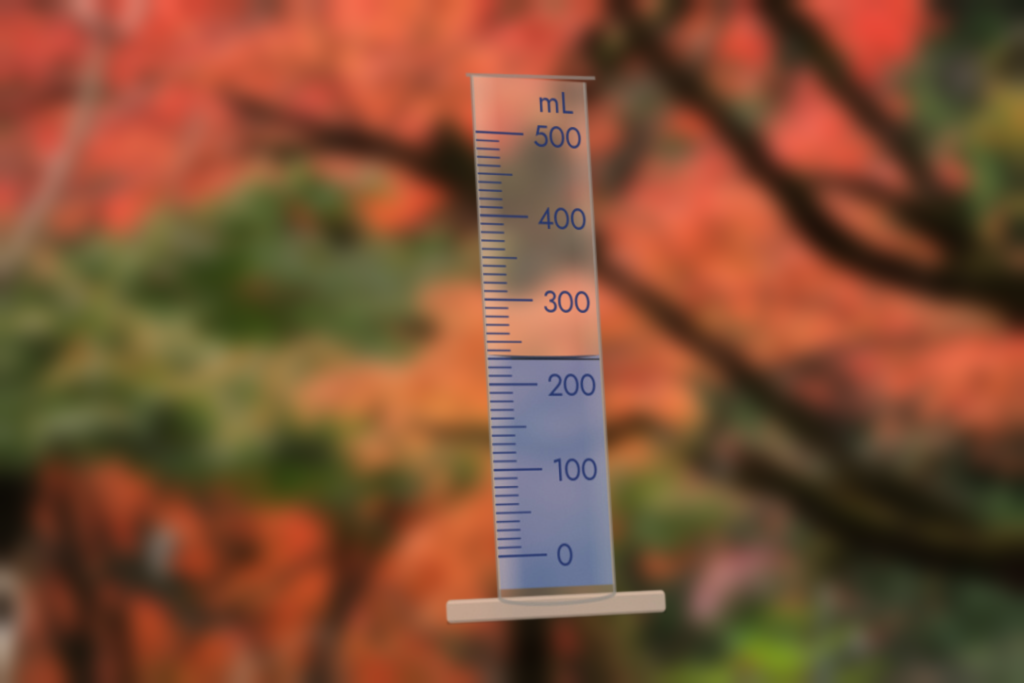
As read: 230mL
